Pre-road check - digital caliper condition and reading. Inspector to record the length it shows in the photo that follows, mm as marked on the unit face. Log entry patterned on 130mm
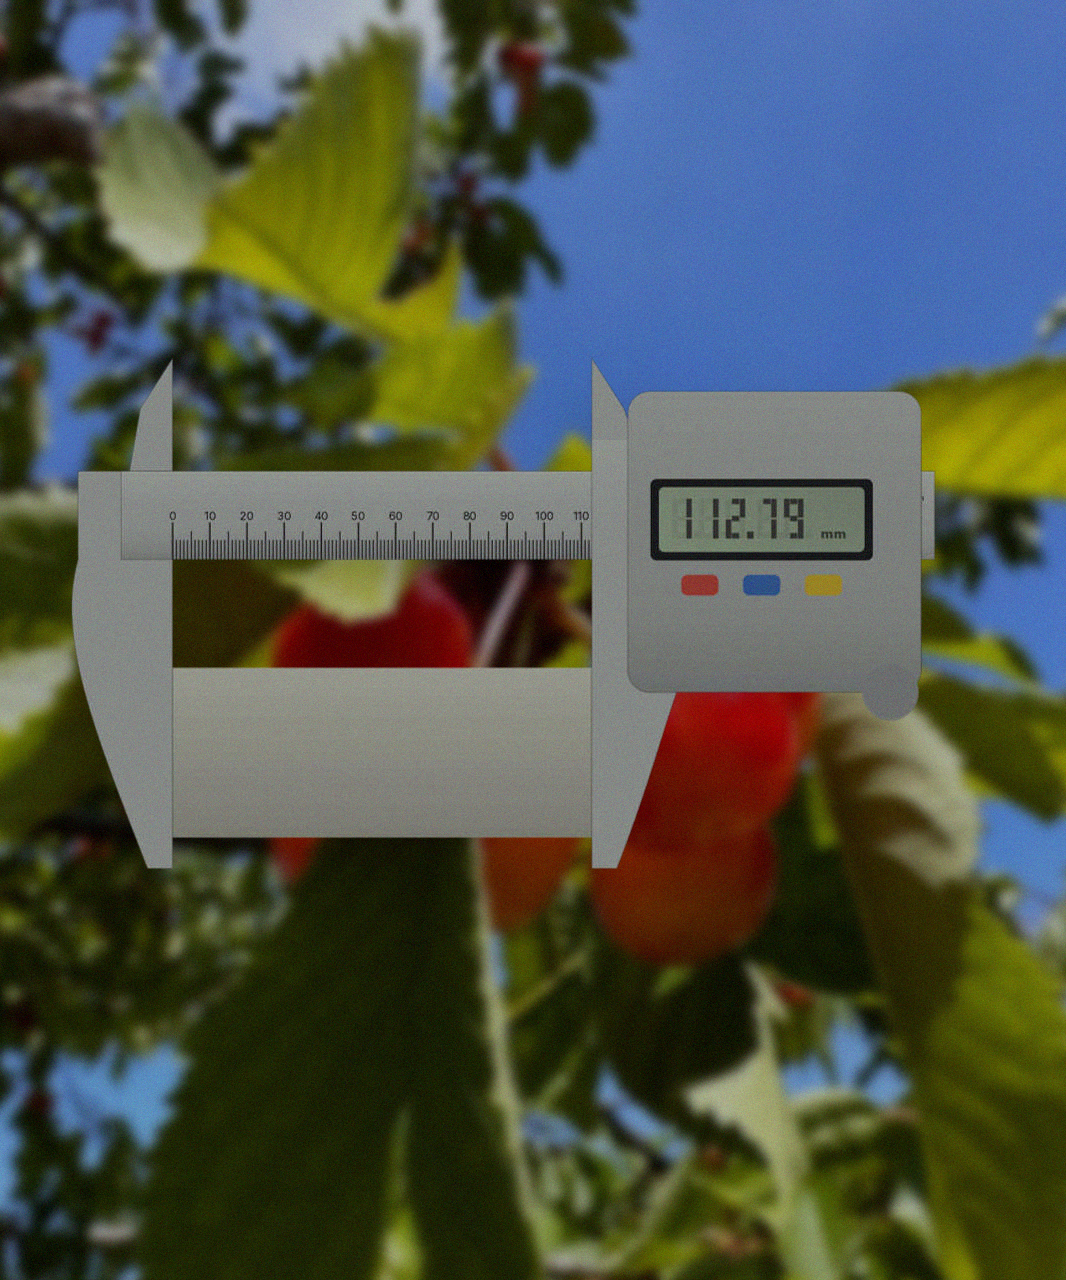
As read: 112.79mm
